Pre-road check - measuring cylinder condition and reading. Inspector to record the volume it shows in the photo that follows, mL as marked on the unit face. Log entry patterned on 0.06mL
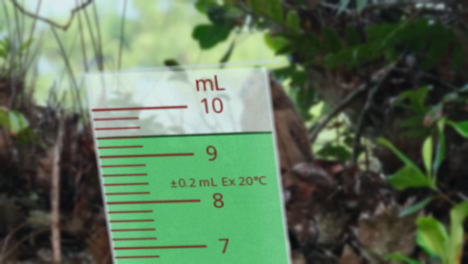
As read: 9.4mL
